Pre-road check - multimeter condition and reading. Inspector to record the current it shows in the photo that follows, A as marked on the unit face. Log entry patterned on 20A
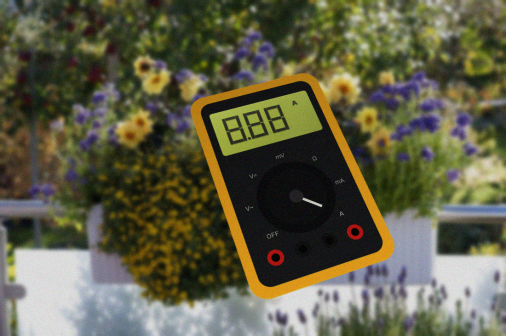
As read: 8.88A
